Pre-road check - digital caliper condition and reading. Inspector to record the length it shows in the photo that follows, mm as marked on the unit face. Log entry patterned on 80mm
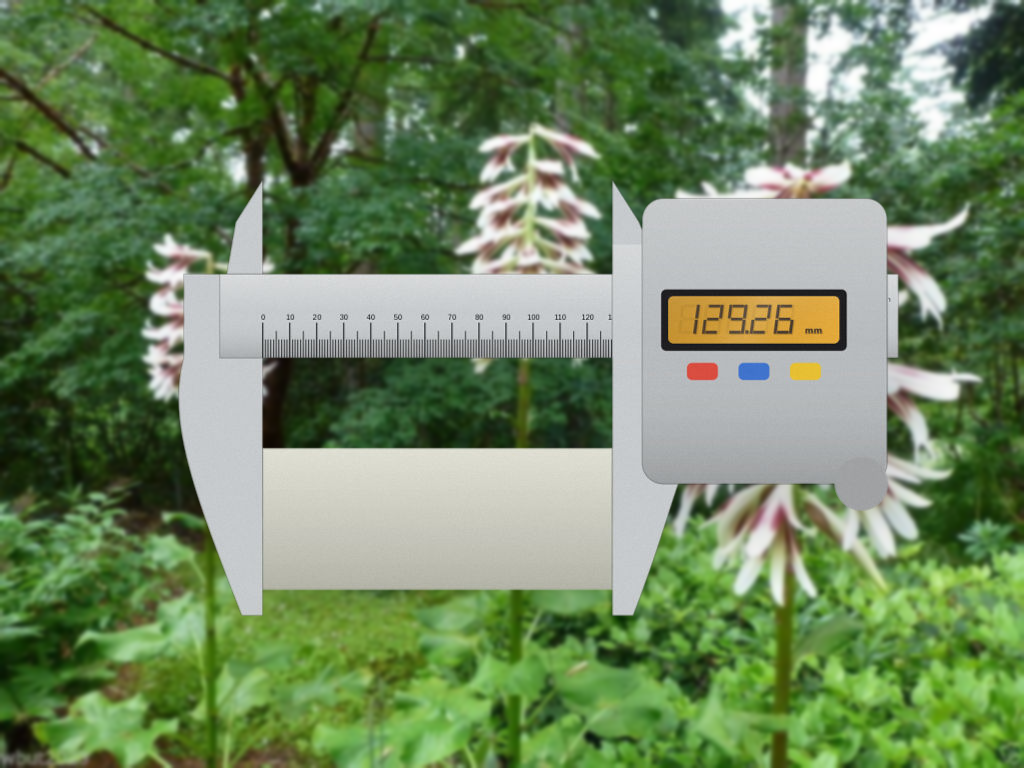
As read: 129.26mm
